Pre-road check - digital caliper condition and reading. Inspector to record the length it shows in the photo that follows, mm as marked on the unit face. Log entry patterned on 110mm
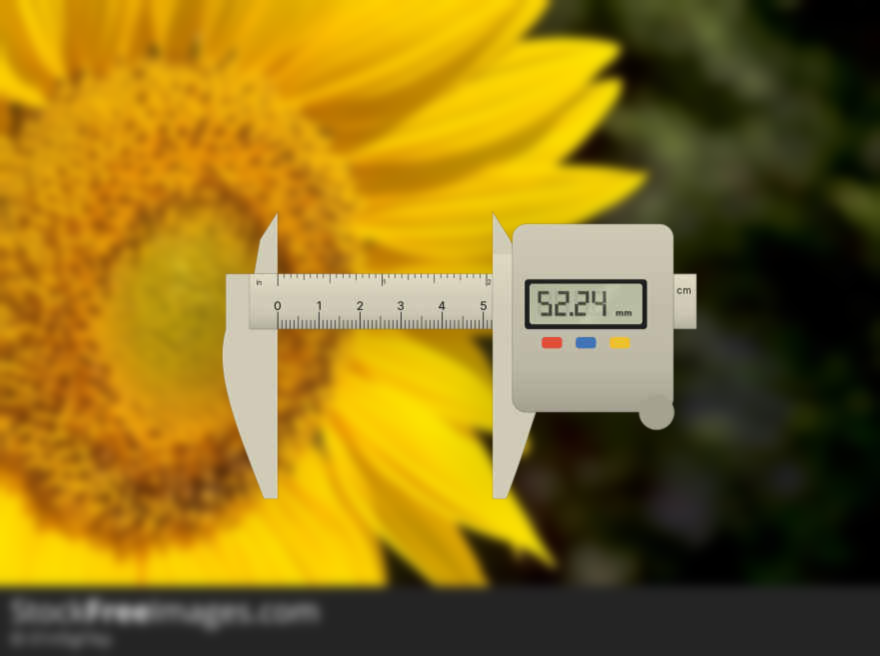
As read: 52.24mm
